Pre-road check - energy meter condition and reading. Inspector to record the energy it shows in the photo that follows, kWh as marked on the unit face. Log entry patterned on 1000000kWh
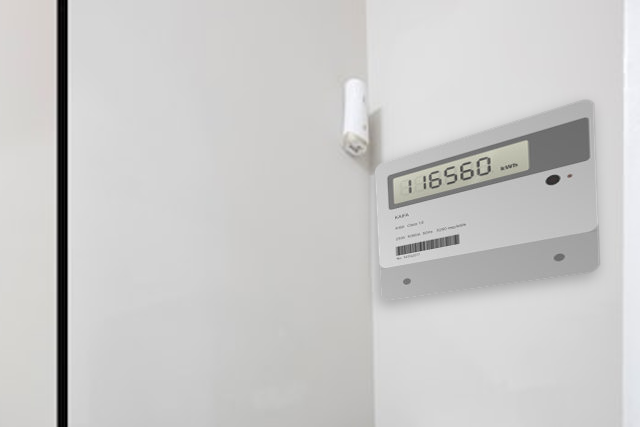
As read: 116560kWh
